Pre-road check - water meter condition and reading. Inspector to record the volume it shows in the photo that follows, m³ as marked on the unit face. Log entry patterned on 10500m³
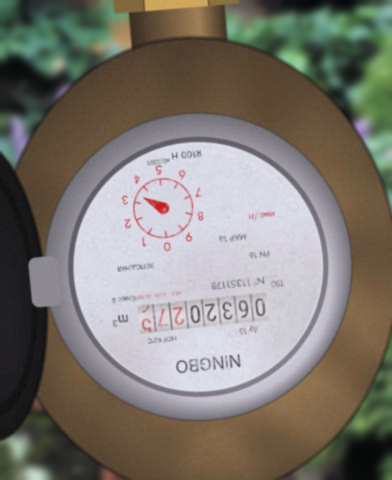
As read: 6320.2753m³
